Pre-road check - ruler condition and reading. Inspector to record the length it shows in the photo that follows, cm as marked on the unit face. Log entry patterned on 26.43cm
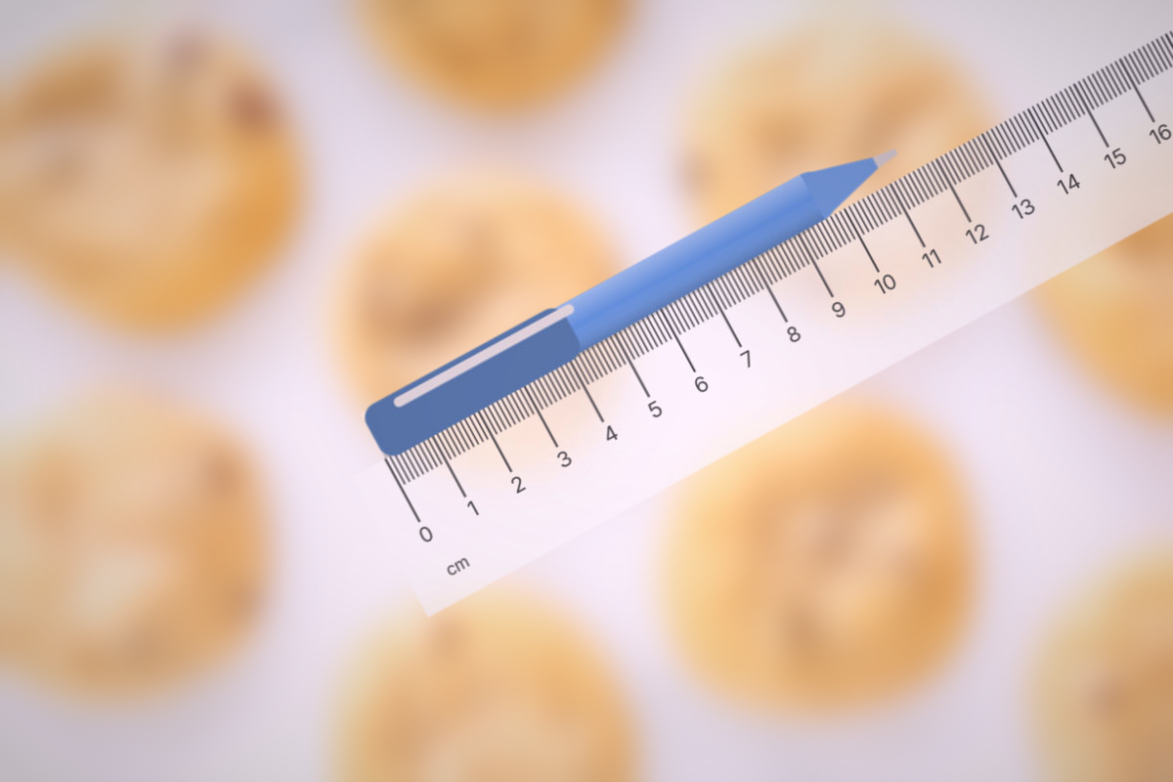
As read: 11.4cm
